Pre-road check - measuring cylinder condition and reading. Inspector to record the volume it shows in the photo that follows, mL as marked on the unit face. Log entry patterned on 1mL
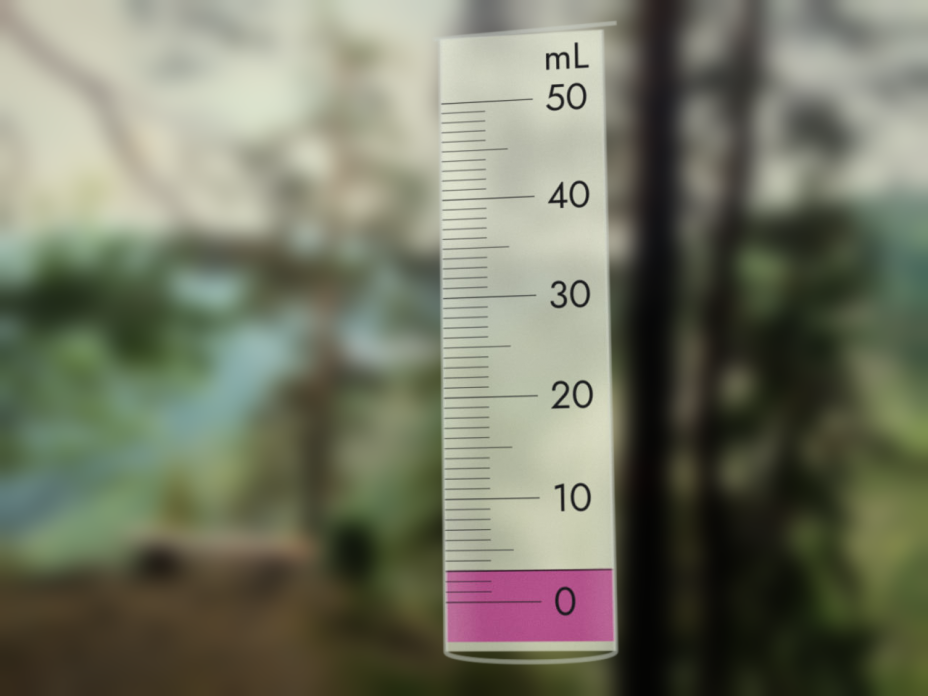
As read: 3mL
